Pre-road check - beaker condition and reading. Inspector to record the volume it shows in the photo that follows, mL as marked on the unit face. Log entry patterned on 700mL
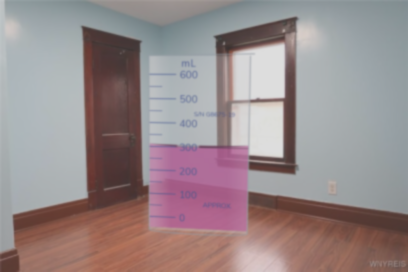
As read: 300mL
